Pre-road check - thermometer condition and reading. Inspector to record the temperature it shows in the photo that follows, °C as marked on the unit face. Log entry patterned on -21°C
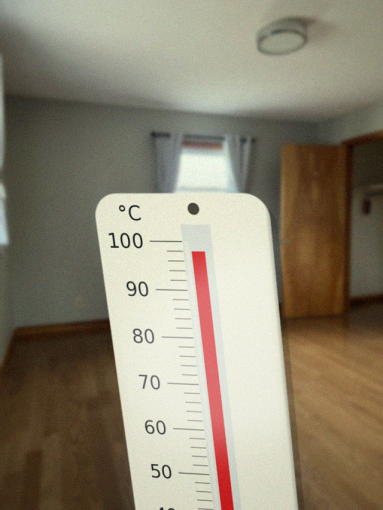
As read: 98°C
